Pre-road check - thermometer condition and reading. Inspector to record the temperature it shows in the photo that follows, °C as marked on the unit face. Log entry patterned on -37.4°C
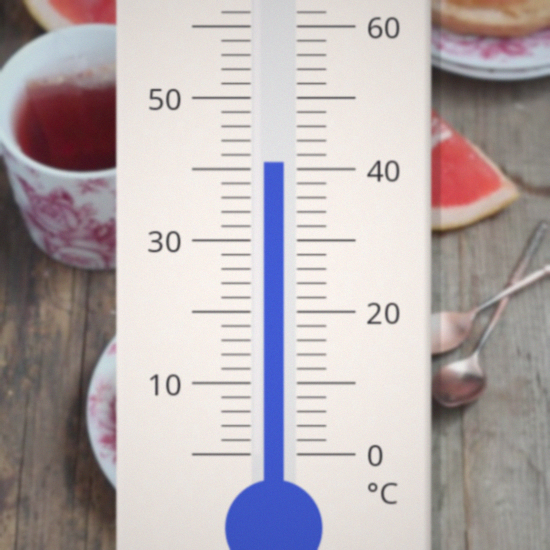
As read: 41°C
